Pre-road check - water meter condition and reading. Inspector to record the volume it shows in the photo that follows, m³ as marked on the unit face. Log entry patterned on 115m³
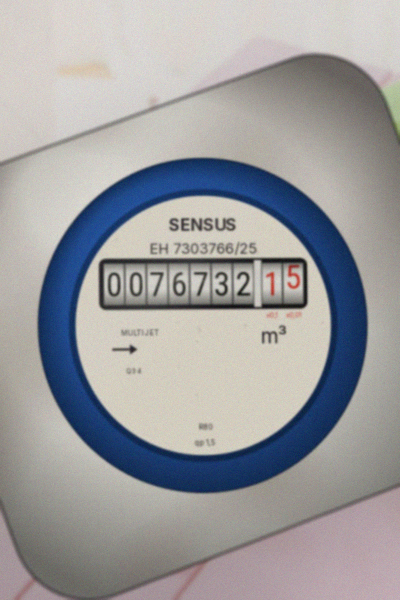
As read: 76732.15m³
